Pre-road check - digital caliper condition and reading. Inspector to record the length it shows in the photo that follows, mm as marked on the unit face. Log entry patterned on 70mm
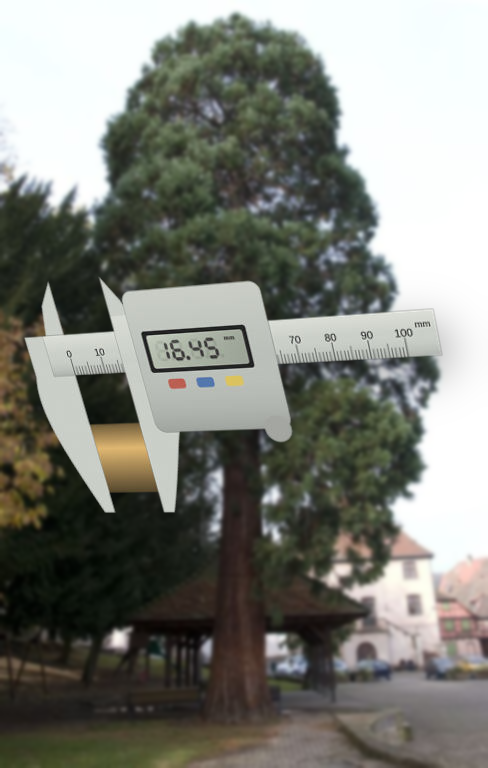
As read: 16.45mm
